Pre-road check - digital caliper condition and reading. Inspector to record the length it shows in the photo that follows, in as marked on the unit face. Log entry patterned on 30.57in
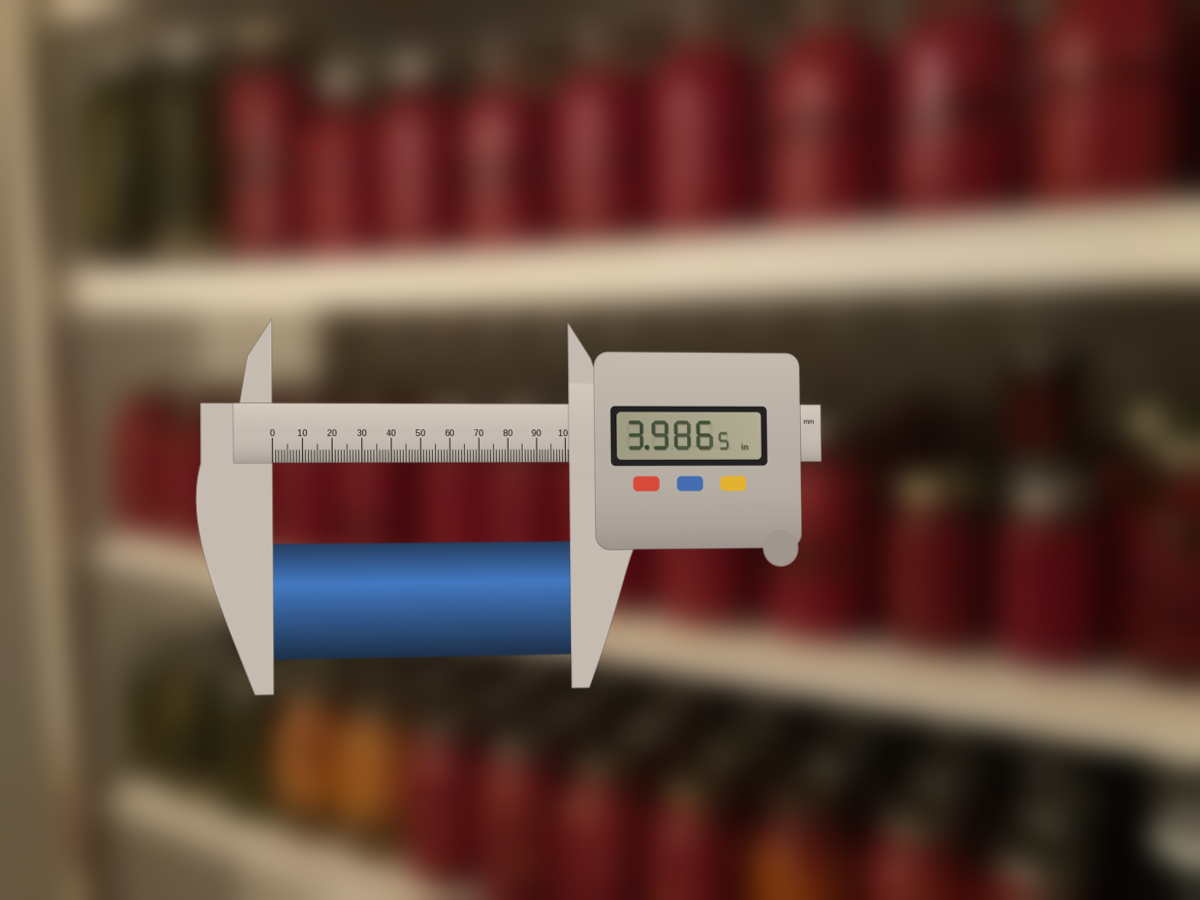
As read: 3.9865in
